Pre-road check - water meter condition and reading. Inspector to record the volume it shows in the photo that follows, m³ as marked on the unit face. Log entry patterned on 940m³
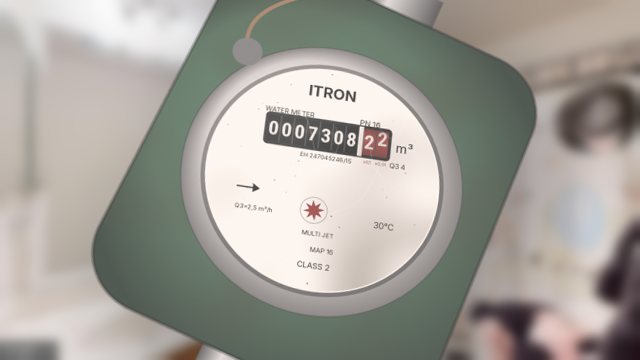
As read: 7308.22m³
